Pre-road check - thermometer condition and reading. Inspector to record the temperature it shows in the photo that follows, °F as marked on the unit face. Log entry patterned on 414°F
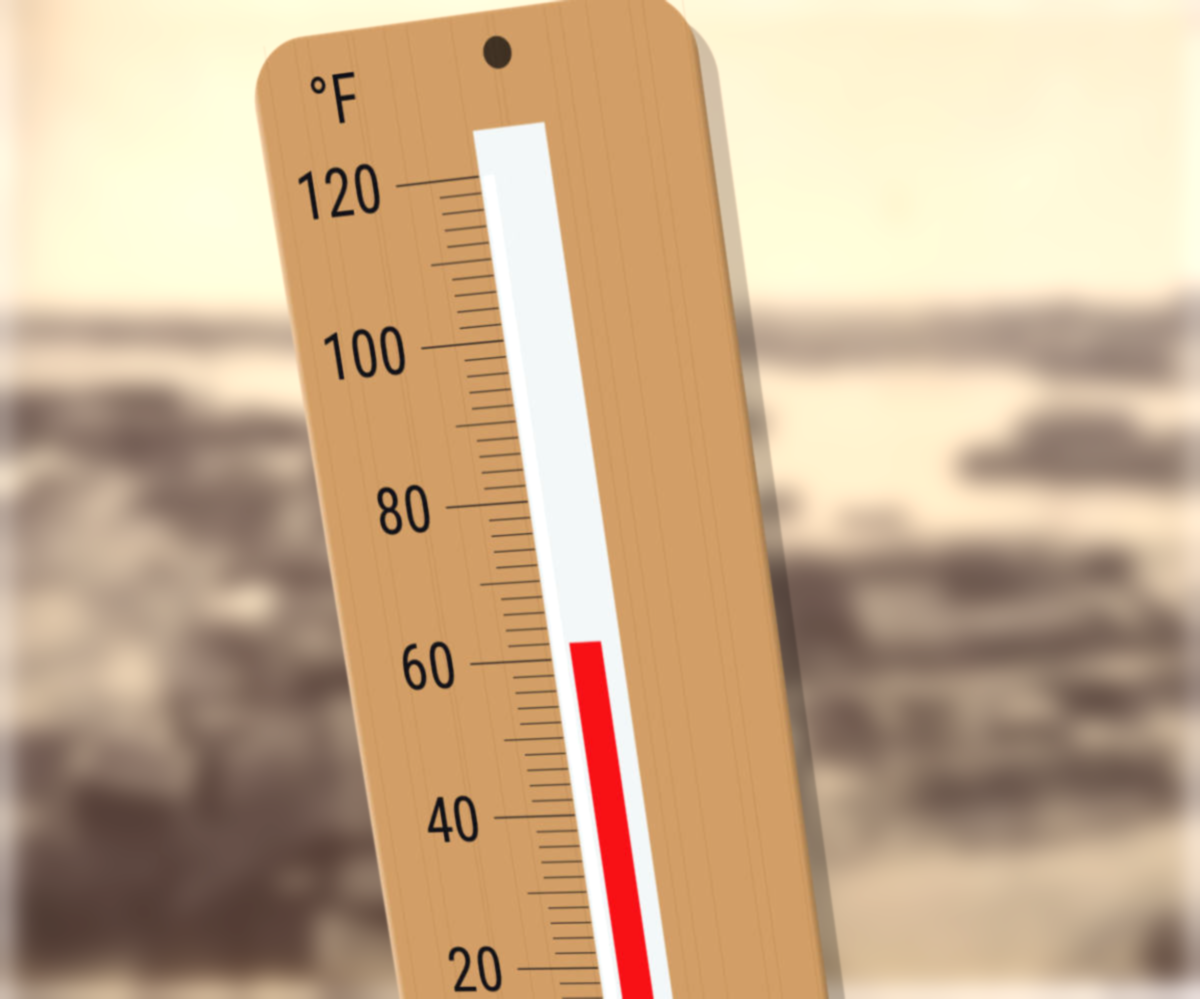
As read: 62°F
